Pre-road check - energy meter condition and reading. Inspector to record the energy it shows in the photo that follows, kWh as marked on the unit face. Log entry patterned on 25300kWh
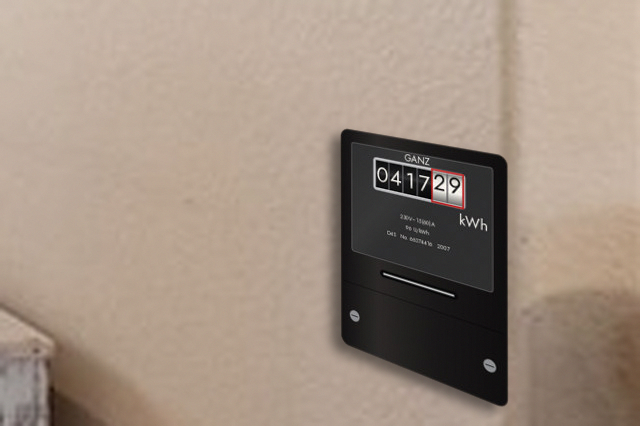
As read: 417.29kWh
